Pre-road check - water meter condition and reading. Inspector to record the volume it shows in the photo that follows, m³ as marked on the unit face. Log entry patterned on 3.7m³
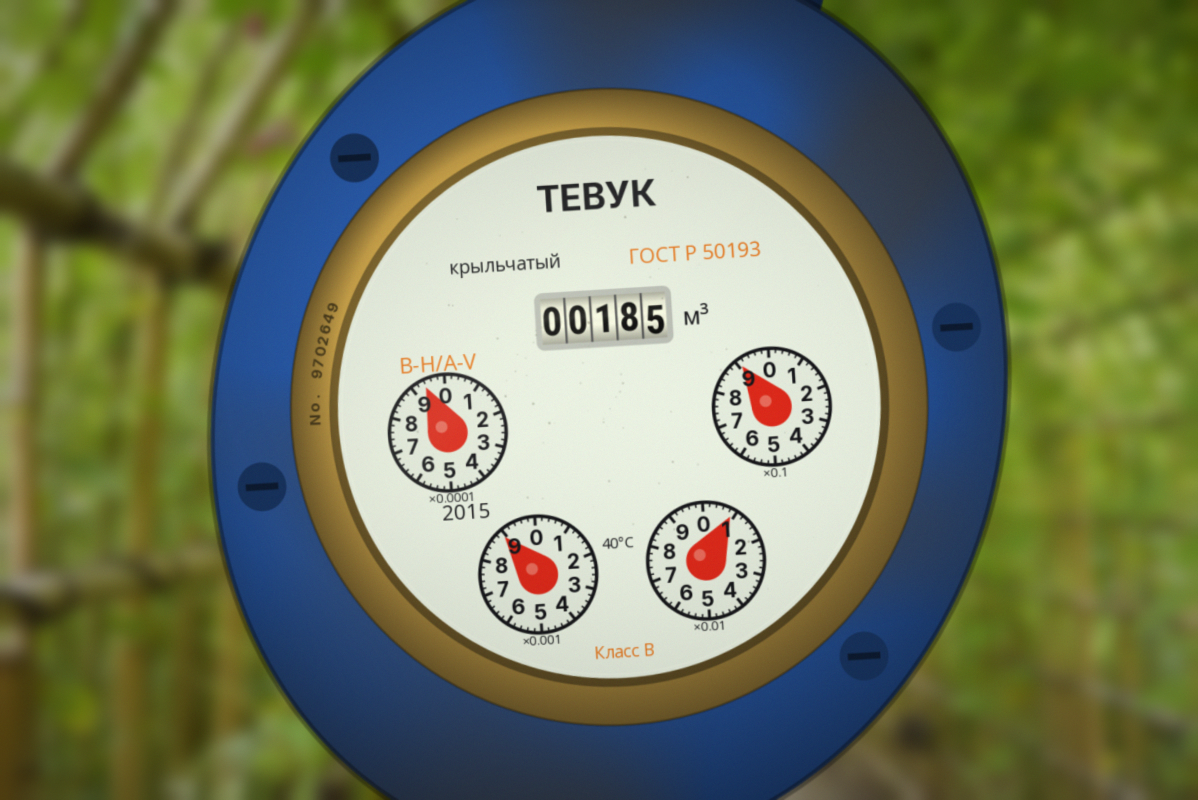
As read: 184.9089m³
